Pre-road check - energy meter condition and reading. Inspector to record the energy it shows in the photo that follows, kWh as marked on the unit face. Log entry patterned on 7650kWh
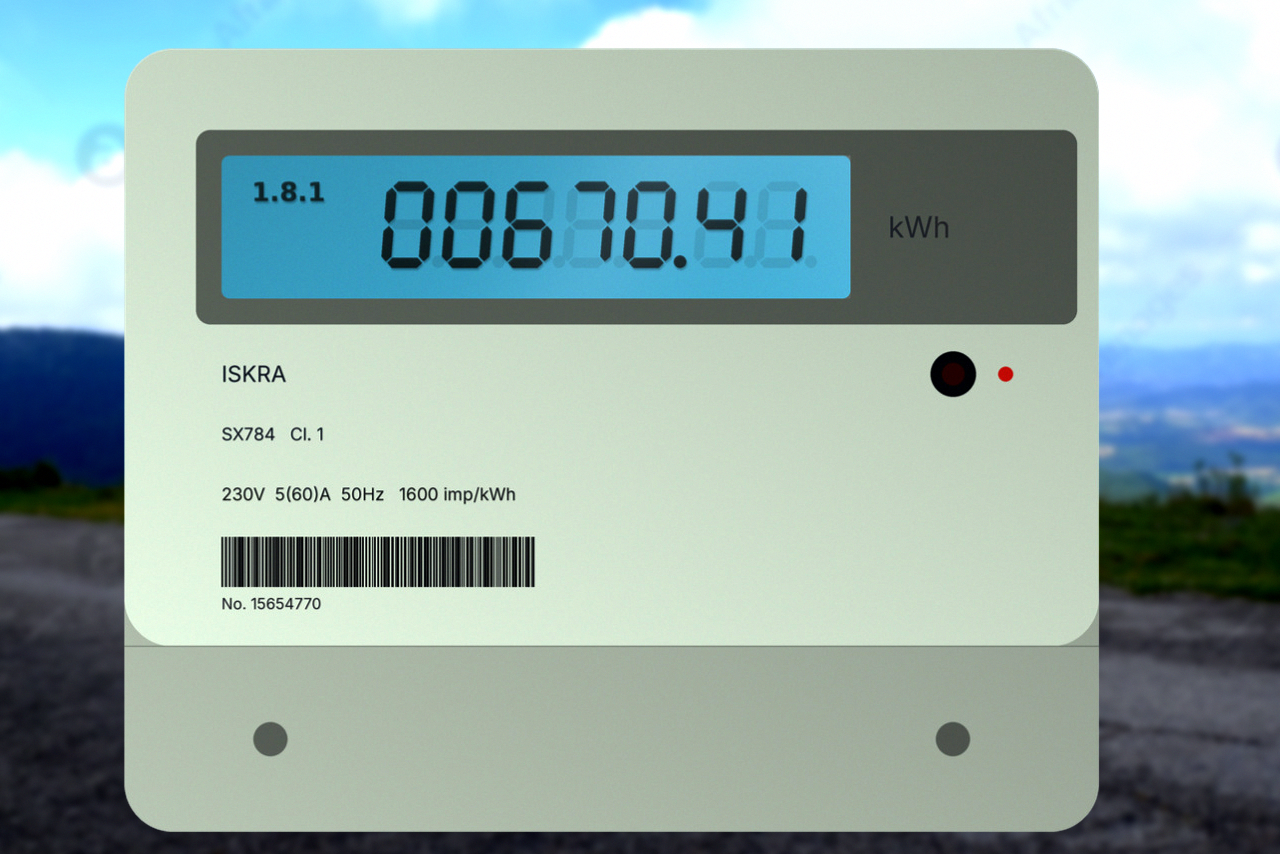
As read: 670.41kWh
